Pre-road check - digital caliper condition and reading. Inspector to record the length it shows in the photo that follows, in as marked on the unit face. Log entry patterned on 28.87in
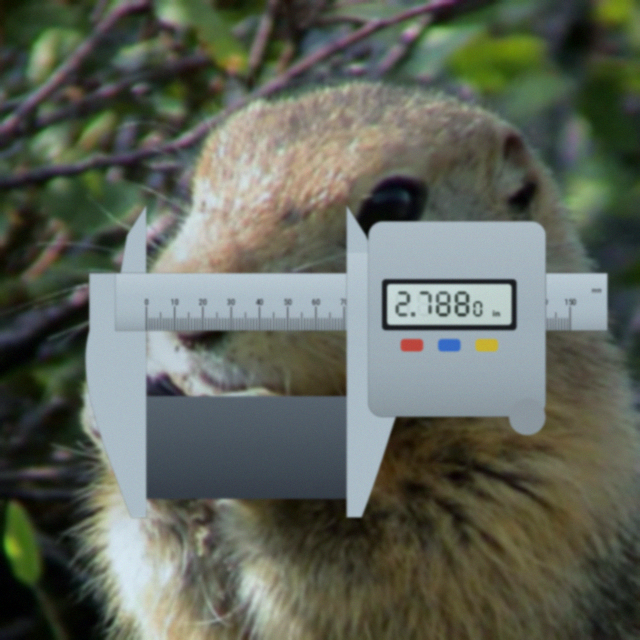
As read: 2.7880in
